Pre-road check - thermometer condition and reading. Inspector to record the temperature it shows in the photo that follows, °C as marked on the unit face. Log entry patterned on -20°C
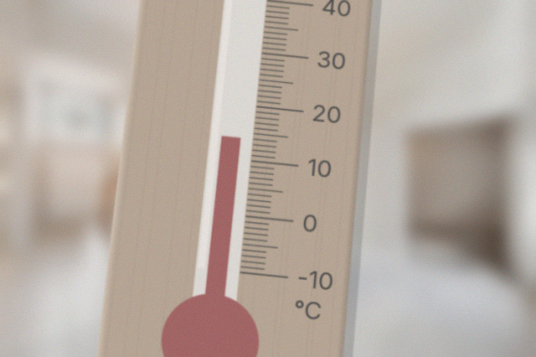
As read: 14°C
